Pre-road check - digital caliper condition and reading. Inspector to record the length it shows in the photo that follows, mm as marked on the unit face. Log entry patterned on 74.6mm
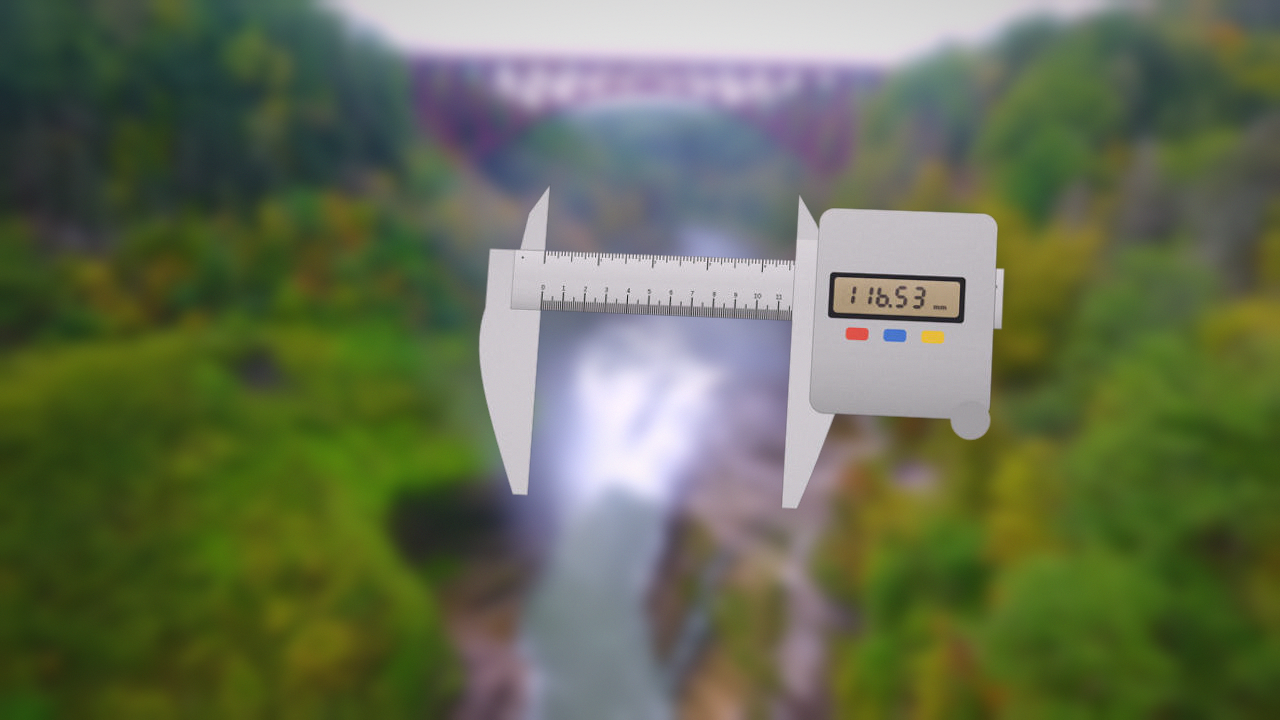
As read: 116.53mm
